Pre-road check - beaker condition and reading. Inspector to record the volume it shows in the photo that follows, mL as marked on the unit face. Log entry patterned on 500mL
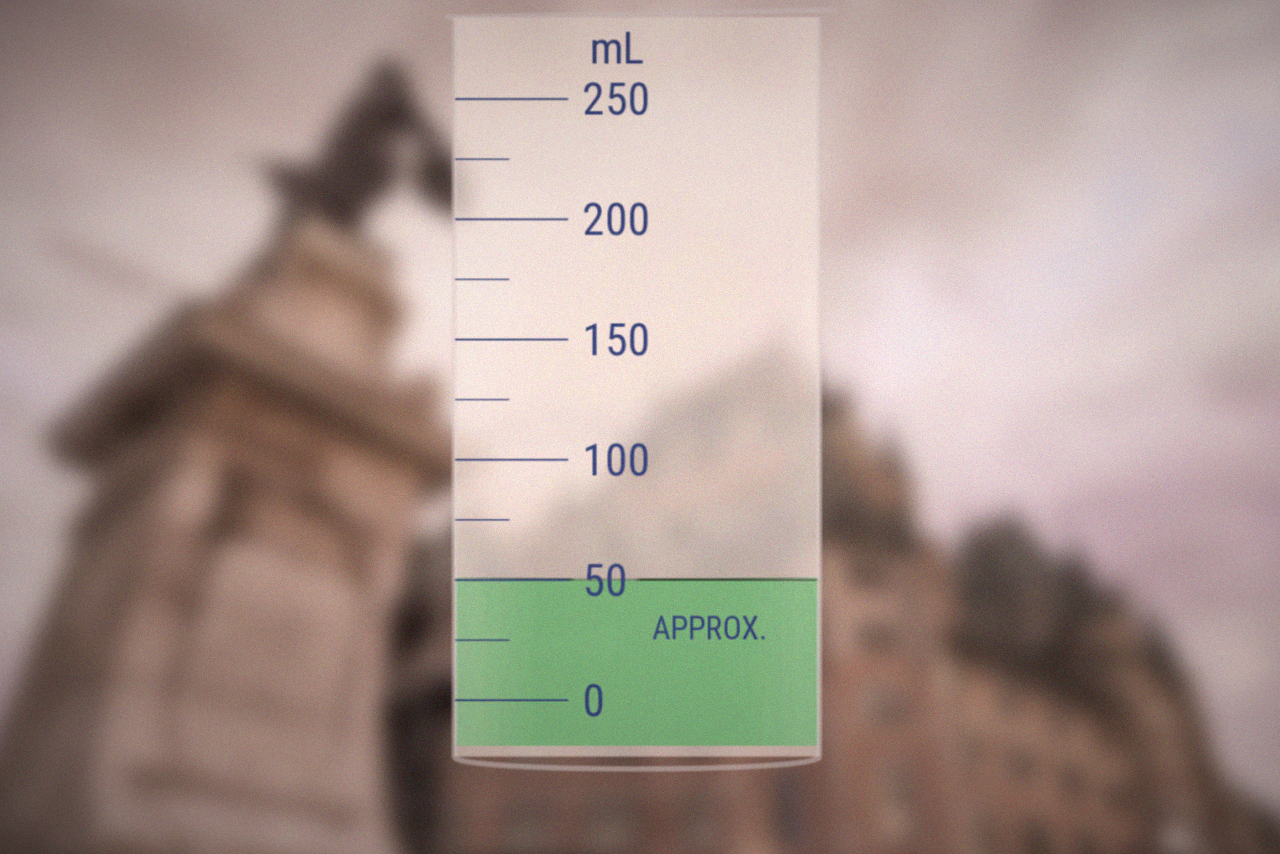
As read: 50mL
